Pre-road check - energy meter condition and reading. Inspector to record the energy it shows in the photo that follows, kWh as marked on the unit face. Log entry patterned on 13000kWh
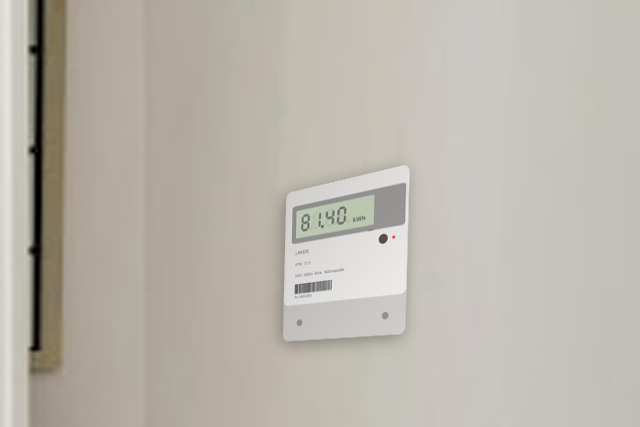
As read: 81.40kWh
